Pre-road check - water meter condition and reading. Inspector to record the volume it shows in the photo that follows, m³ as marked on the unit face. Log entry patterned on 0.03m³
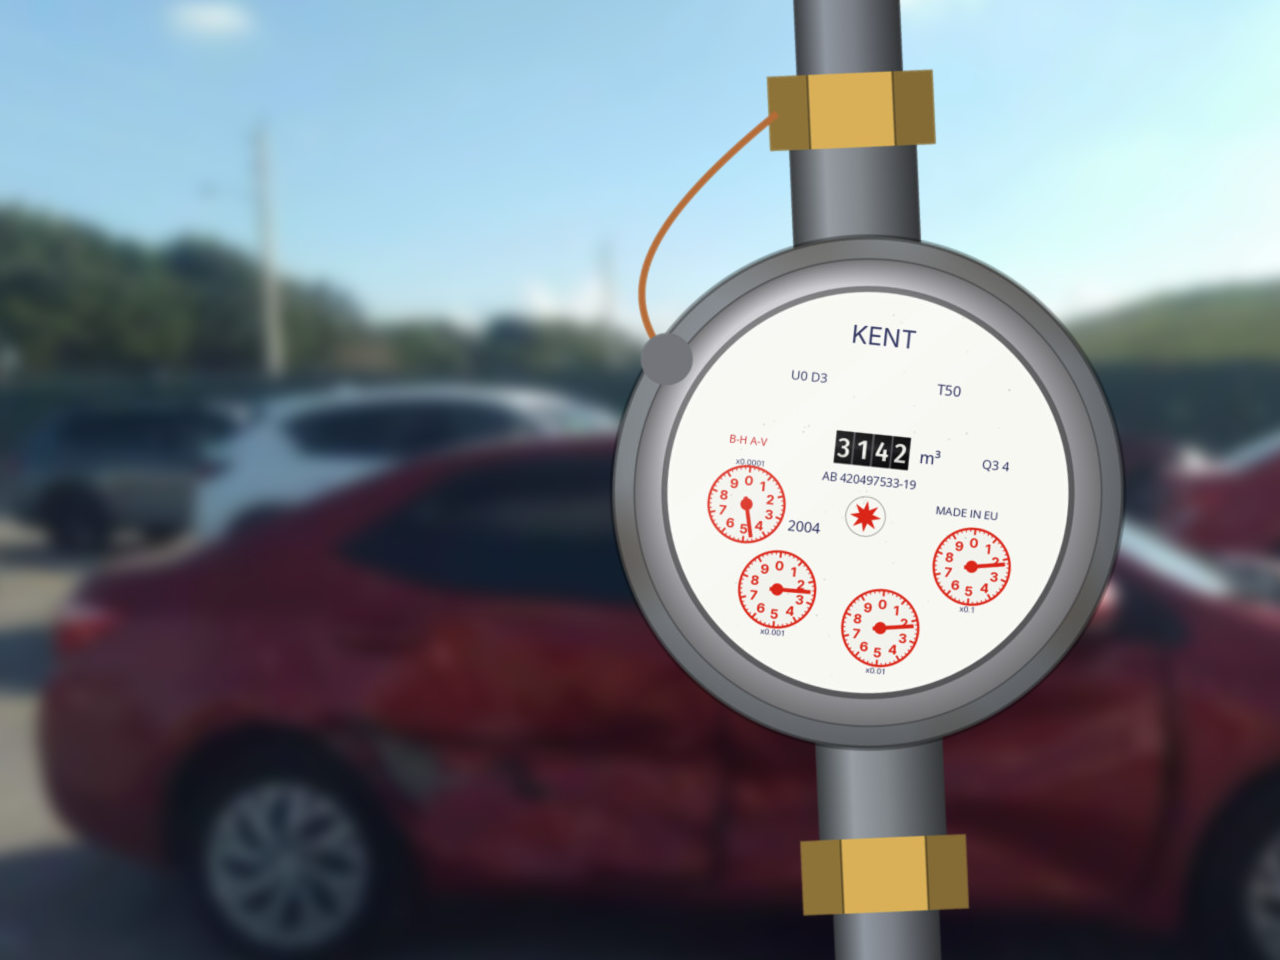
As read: 3142.2224m³
